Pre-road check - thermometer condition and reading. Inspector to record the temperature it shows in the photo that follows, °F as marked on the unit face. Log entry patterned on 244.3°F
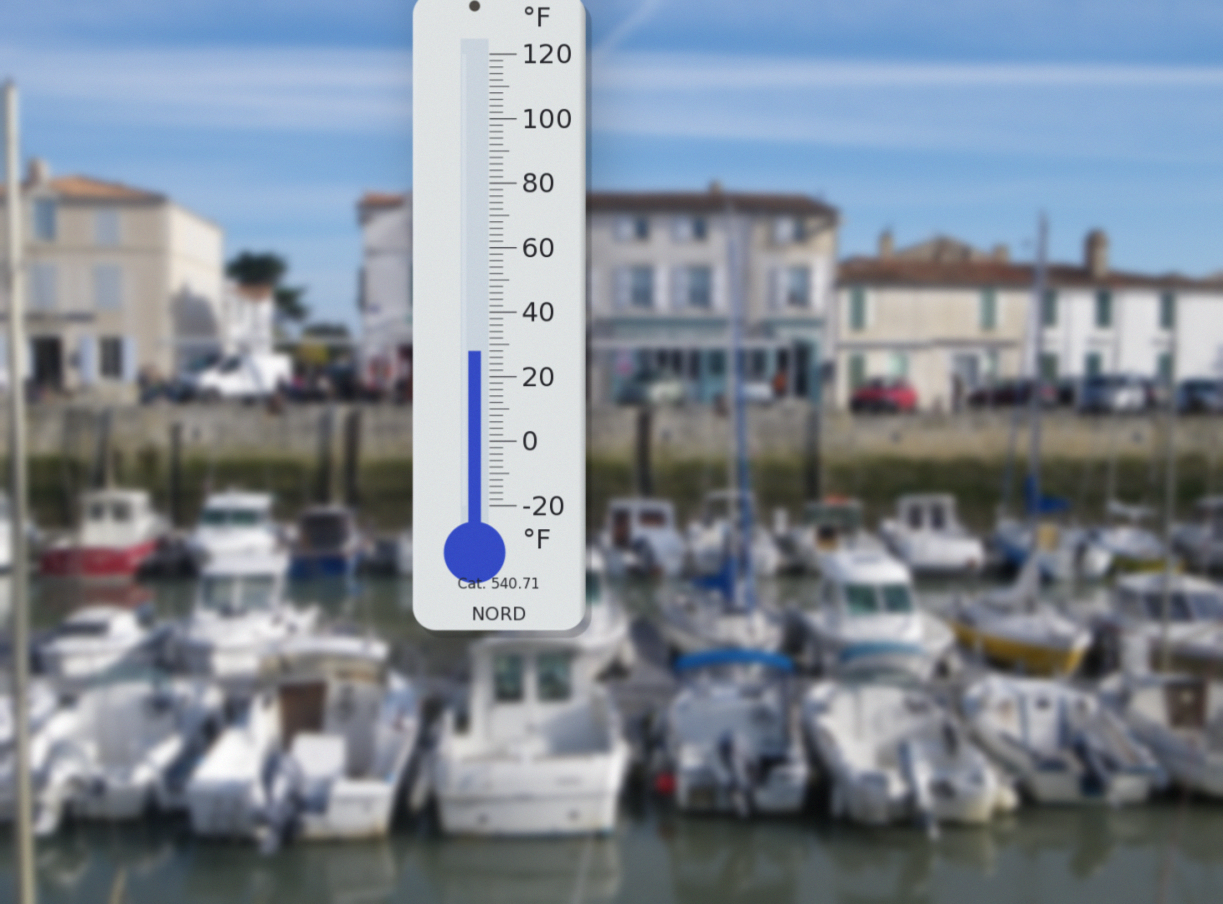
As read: 28°F
